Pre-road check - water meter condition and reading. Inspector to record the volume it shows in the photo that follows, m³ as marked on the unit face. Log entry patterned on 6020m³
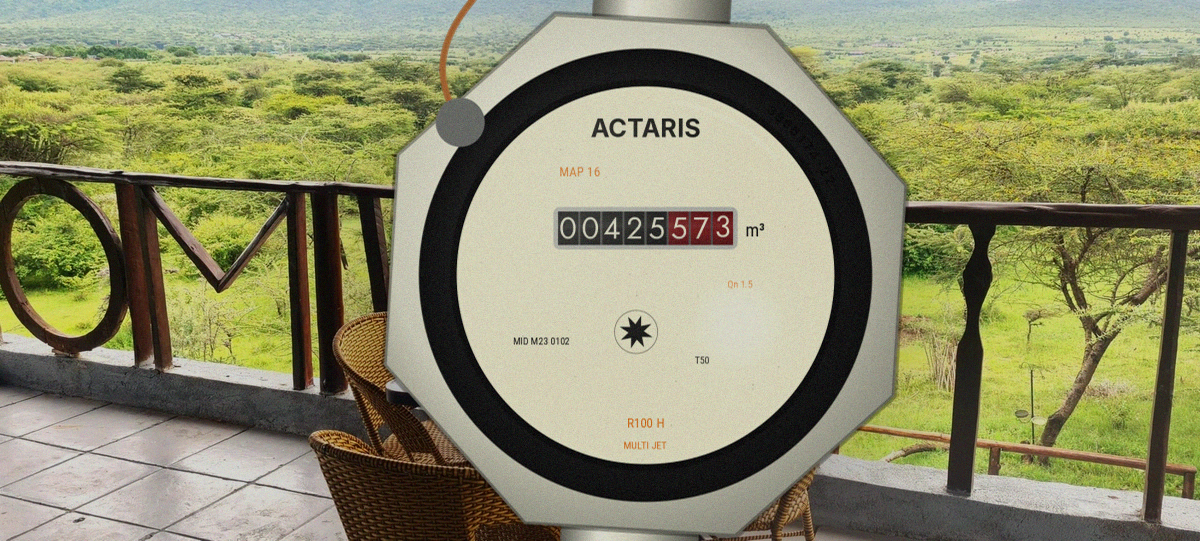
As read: 425.573m³
